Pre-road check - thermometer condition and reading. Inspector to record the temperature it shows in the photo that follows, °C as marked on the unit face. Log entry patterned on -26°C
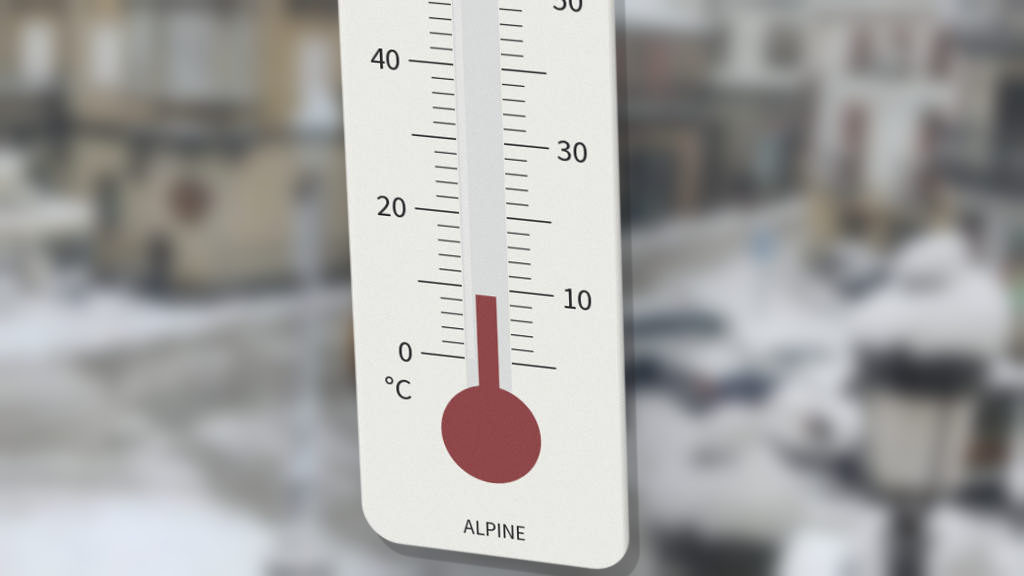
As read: 9°C
